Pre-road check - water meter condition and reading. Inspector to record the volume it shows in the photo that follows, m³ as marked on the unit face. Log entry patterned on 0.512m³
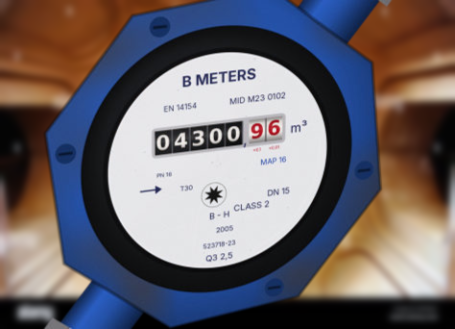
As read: 4300.96m³
